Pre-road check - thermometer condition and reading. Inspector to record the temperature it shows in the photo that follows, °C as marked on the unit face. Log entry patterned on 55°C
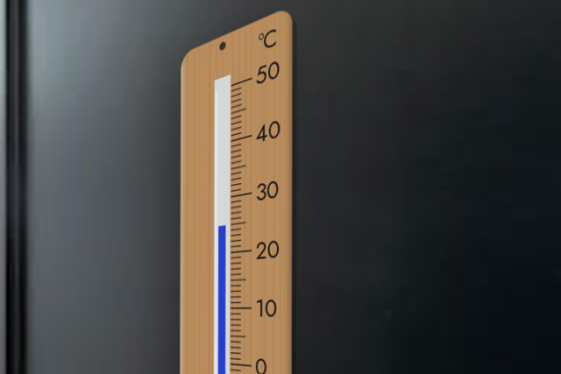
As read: 25°C
